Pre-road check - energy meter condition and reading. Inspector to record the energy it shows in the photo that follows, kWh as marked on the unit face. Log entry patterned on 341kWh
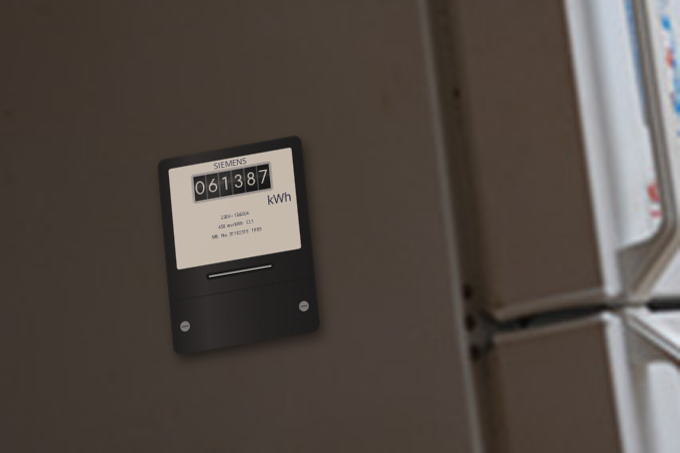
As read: 61387kWh
